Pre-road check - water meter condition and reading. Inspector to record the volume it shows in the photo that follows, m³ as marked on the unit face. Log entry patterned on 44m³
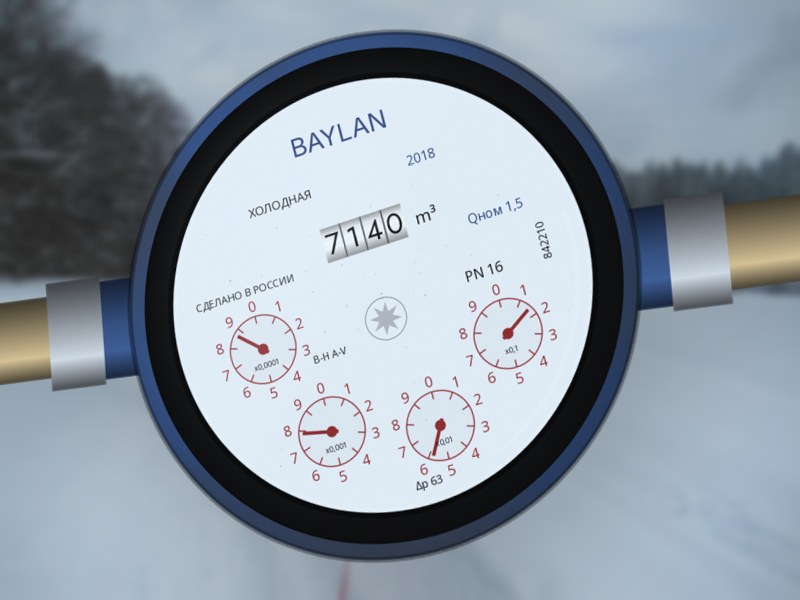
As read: 7140.1578m³
